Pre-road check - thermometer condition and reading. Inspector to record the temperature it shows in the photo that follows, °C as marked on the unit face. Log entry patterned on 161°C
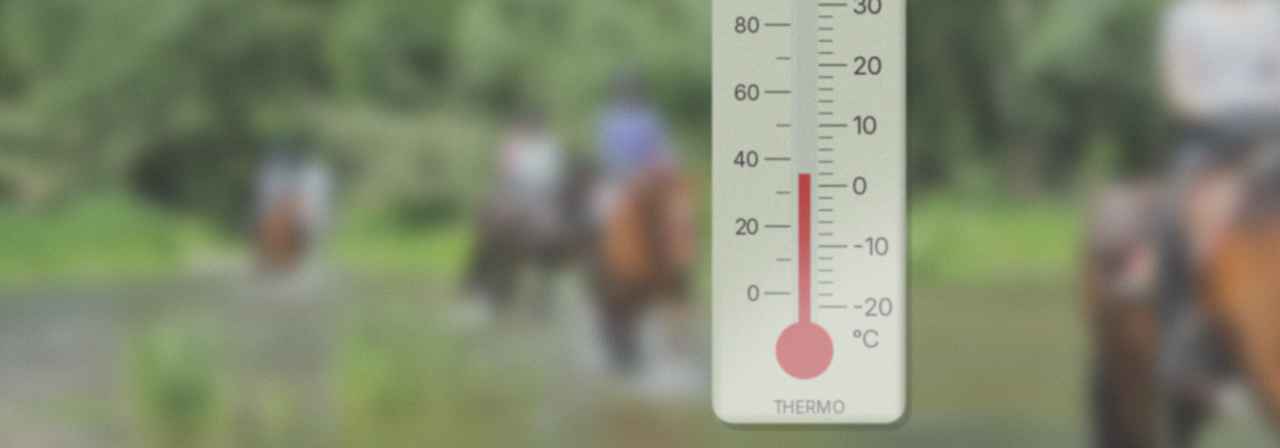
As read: 2°C
